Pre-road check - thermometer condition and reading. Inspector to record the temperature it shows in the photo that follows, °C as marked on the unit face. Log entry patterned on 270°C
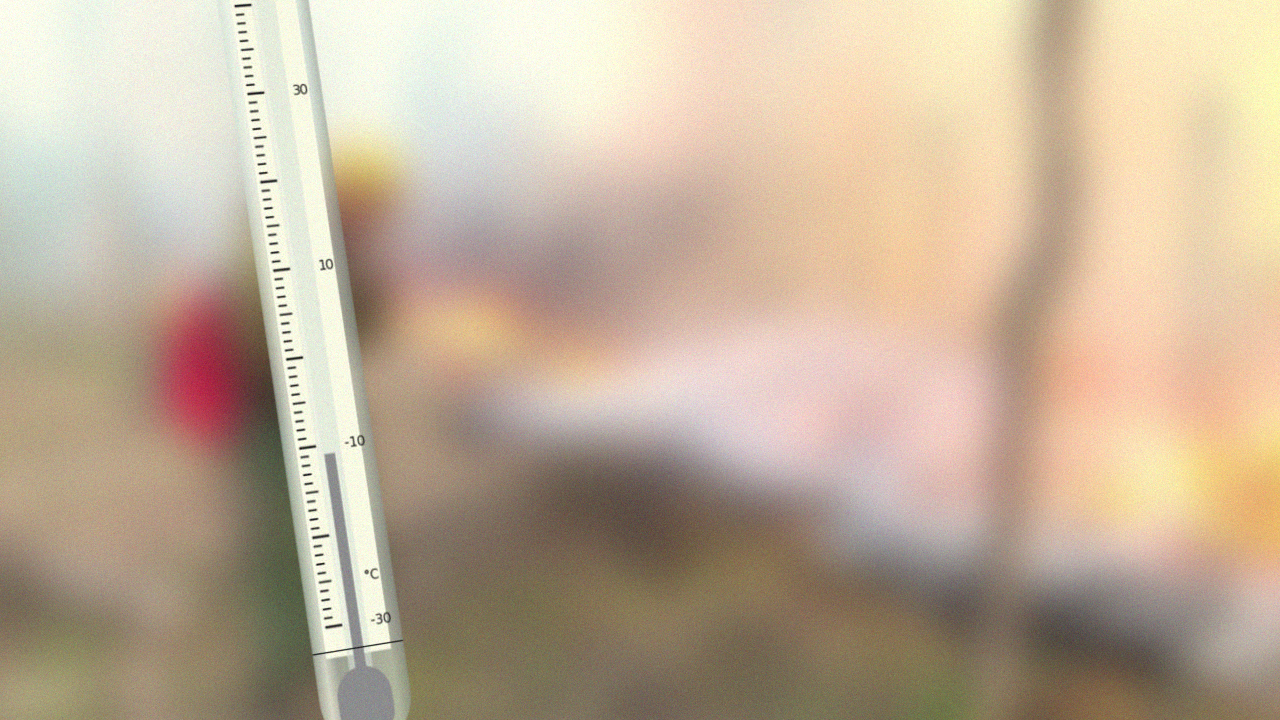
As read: -11°C
